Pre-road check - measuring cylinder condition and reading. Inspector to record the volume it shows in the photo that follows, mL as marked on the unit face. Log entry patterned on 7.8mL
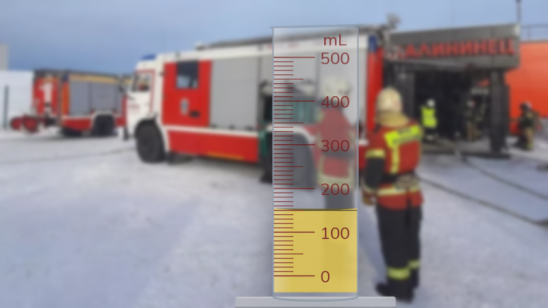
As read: 150mL
